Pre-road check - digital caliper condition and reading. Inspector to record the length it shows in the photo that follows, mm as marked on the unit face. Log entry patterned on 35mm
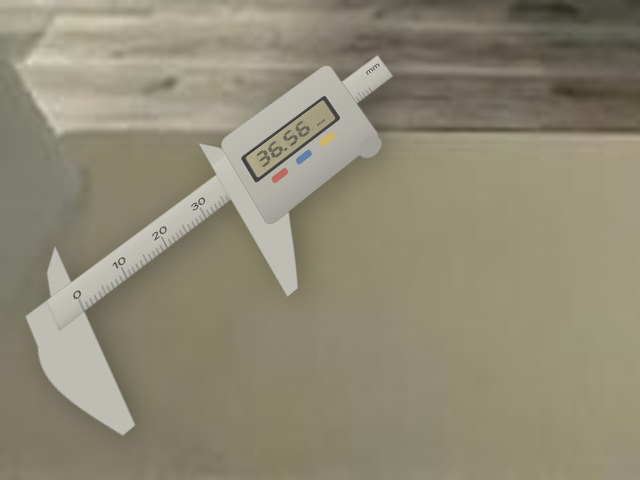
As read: 36.56mm
